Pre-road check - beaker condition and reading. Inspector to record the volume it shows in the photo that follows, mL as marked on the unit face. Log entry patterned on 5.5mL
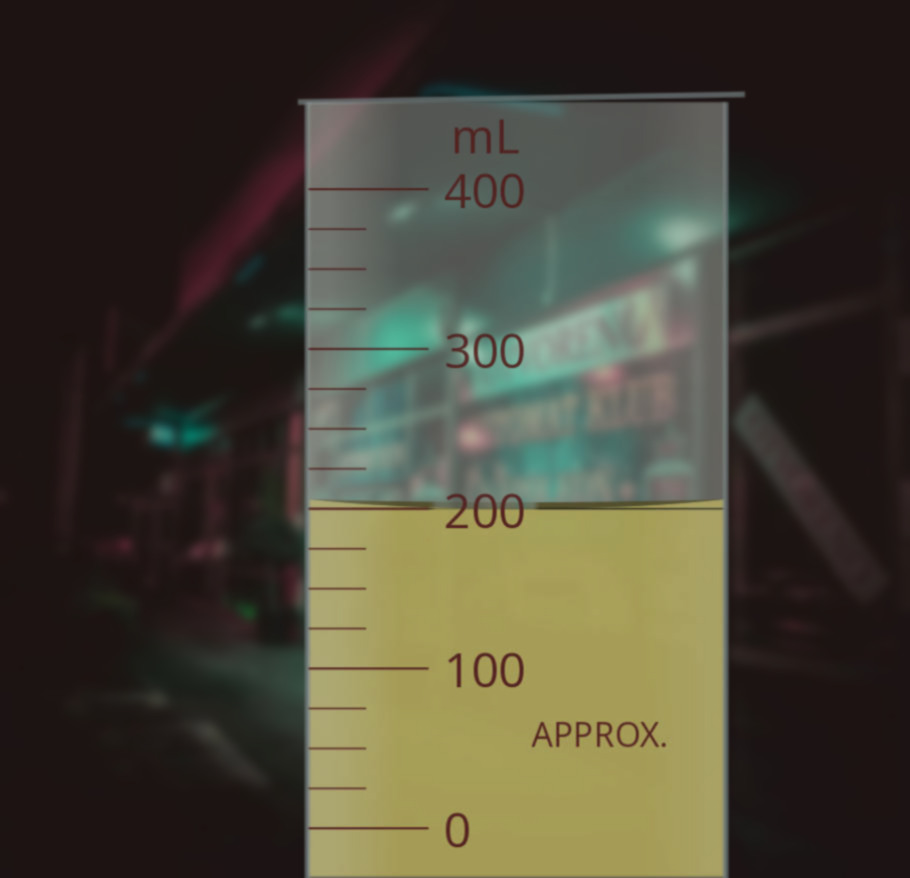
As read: 200mL
